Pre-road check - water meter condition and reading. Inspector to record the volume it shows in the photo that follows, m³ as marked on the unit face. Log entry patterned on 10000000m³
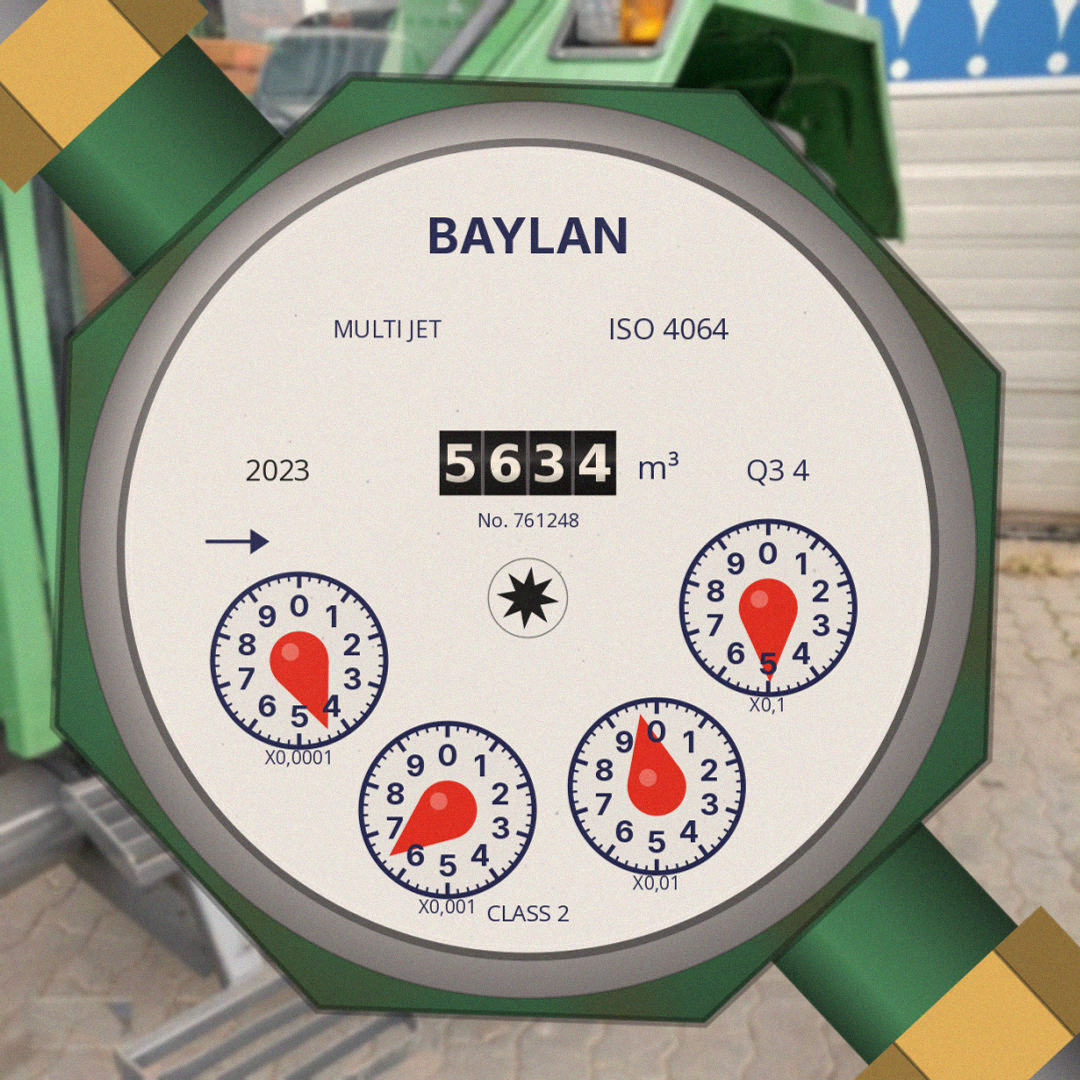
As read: 5634.4964m³
